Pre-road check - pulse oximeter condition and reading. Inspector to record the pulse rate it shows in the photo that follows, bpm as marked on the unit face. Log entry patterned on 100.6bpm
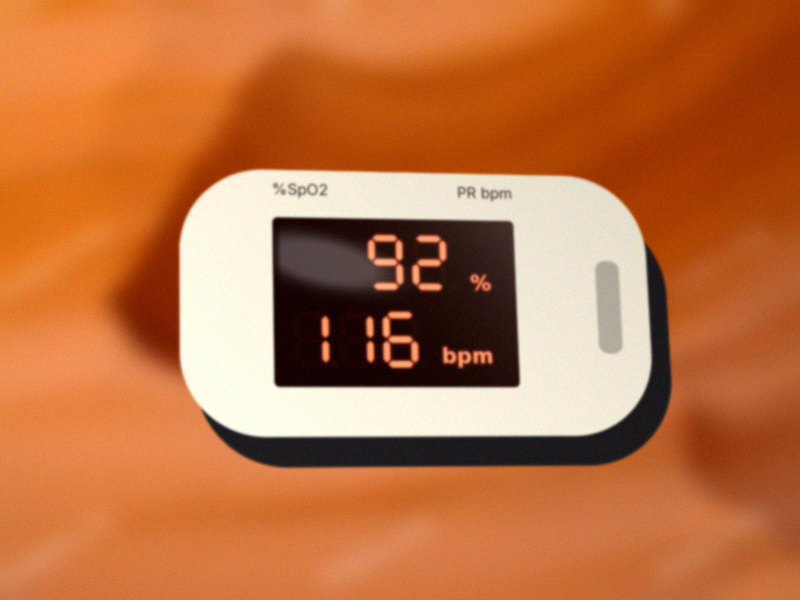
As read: 116bpm
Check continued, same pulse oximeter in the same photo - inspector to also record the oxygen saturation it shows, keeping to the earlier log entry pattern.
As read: 92%
